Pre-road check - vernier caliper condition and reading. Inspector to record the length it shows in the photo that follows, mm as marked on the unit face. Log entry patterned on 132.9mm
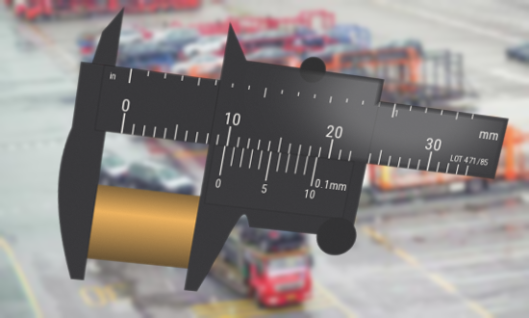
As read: 9.8mm
